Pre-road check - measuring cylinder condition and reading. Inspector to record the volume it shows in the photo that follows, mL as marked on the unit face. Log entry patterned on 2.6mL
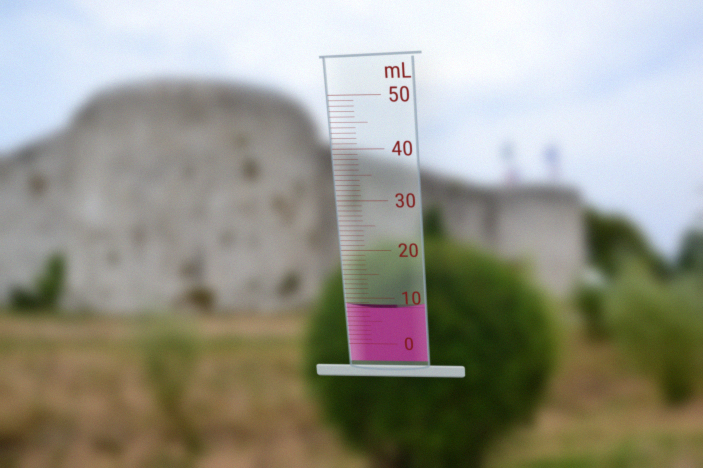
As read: 8mL
